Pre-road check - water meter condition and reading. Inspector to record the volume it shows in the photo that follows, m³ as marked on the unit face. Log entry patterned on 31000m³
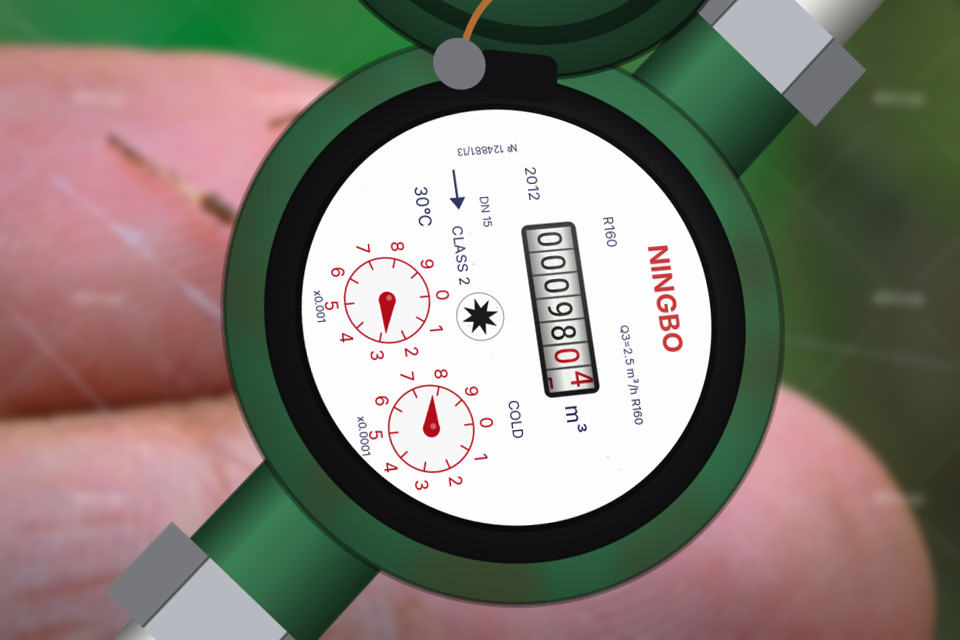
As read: 98.0427m³
